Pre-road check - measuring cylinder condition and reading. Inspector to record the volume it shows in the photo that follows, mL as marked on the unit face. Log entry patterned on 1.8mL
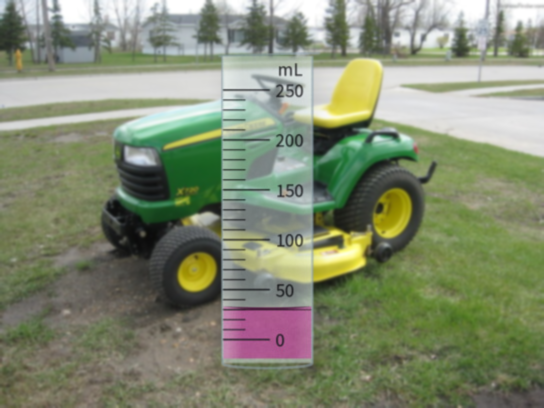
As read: 30mL
